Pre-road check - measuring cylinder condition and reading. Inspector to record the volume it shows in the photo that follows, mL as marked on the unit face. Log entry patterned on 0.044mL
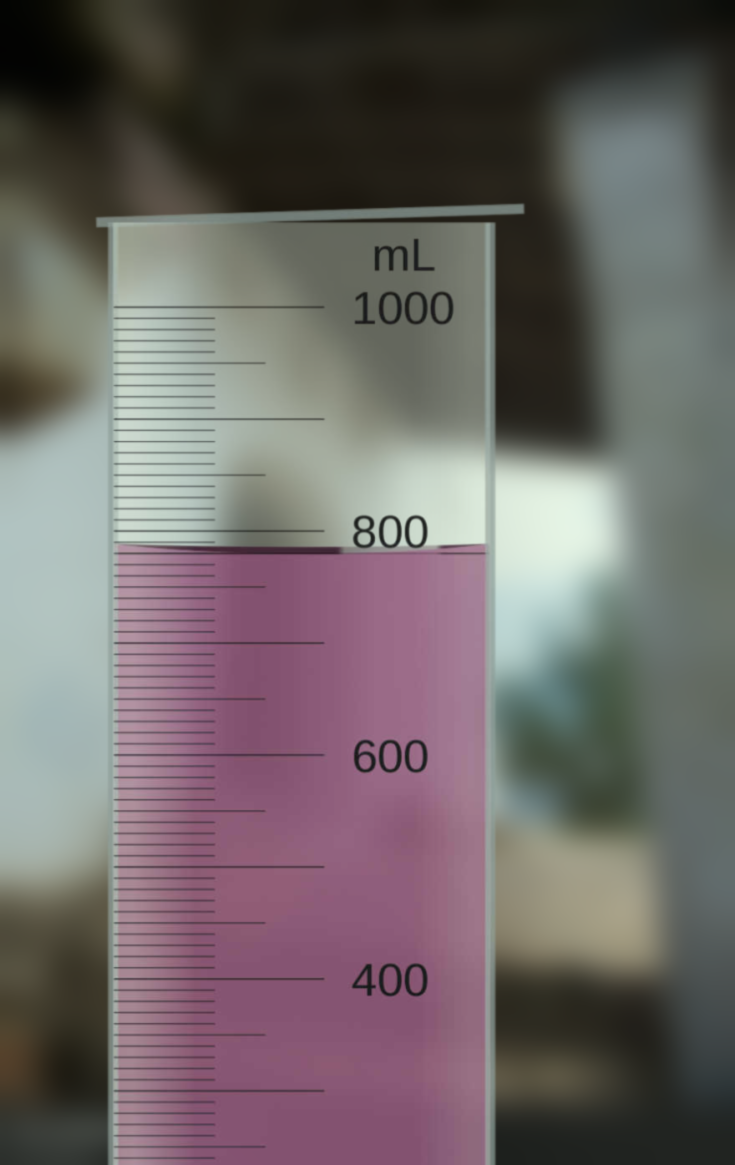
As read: 780mL
